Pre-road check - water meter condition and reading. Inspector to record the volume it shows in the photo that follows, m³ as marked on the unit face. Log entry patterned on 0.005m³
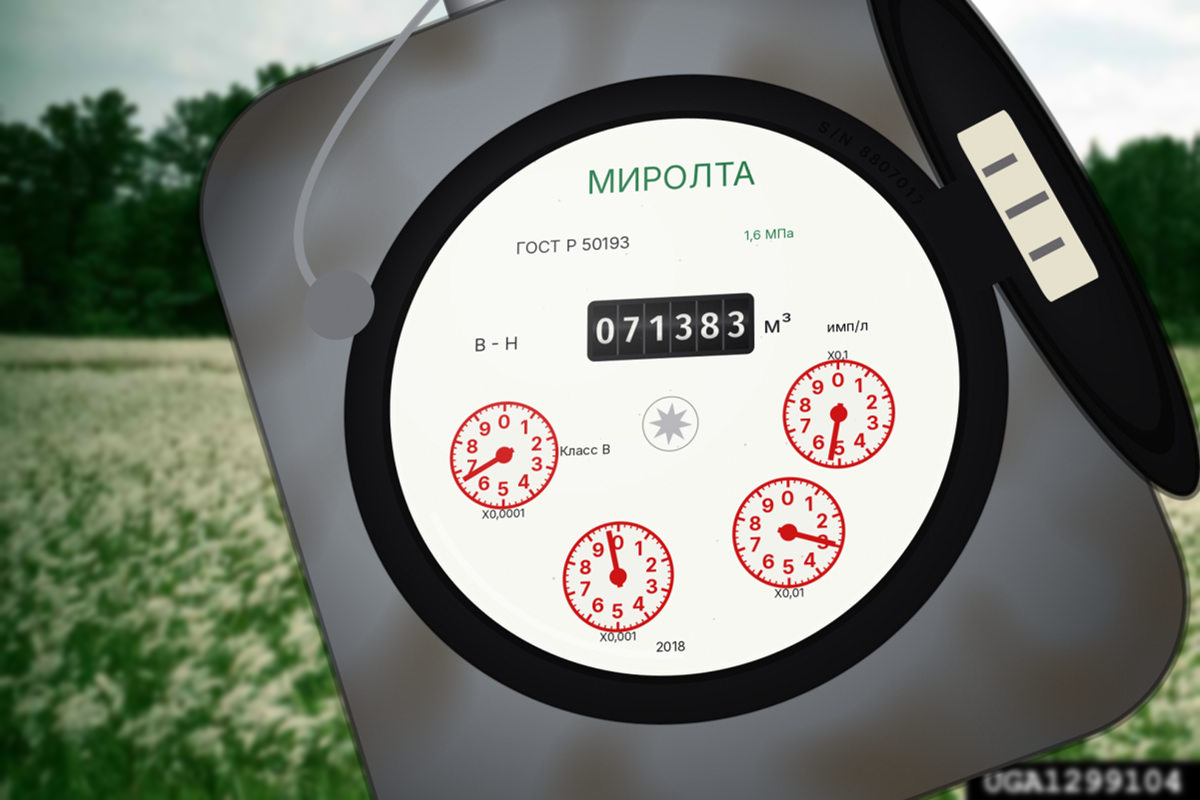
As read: 71383.5296m³
